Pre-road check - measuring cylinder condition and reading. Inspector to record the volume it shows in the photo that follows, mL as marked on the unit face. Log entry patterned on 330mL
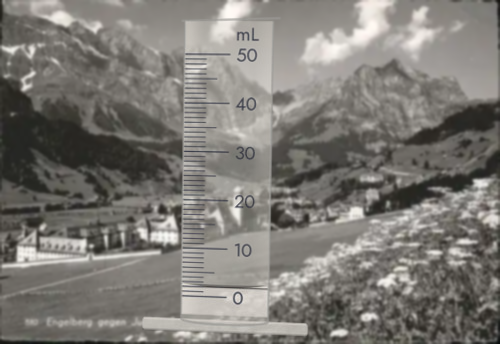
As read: 2mL
